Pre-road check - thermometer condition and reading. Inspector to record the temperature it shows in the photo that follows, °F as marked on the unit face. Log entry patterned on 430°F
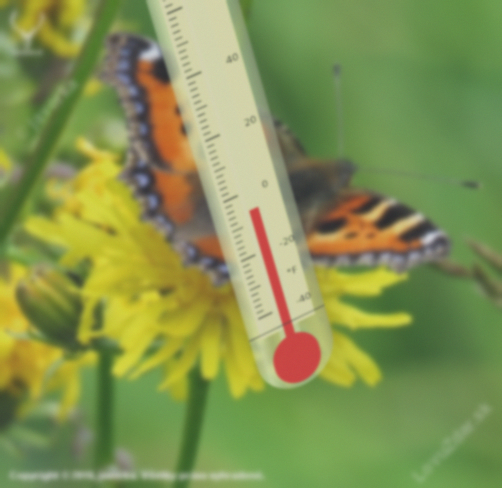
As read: -6°F
